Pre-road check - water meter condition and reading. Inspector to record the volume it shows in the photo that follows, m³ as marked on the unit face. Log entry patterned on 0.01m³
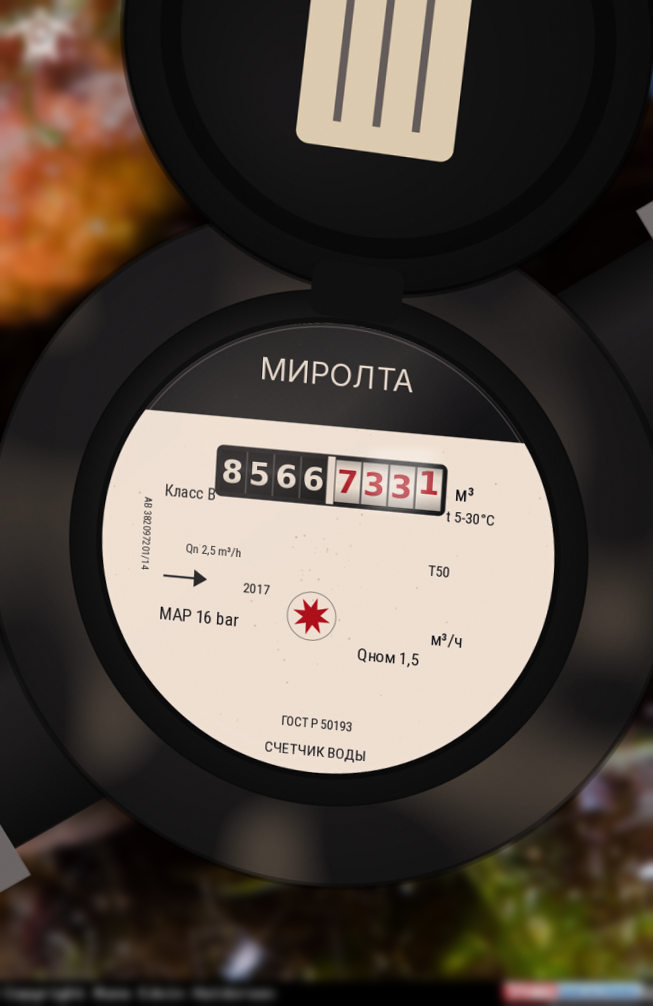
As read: 8566.7331m³
